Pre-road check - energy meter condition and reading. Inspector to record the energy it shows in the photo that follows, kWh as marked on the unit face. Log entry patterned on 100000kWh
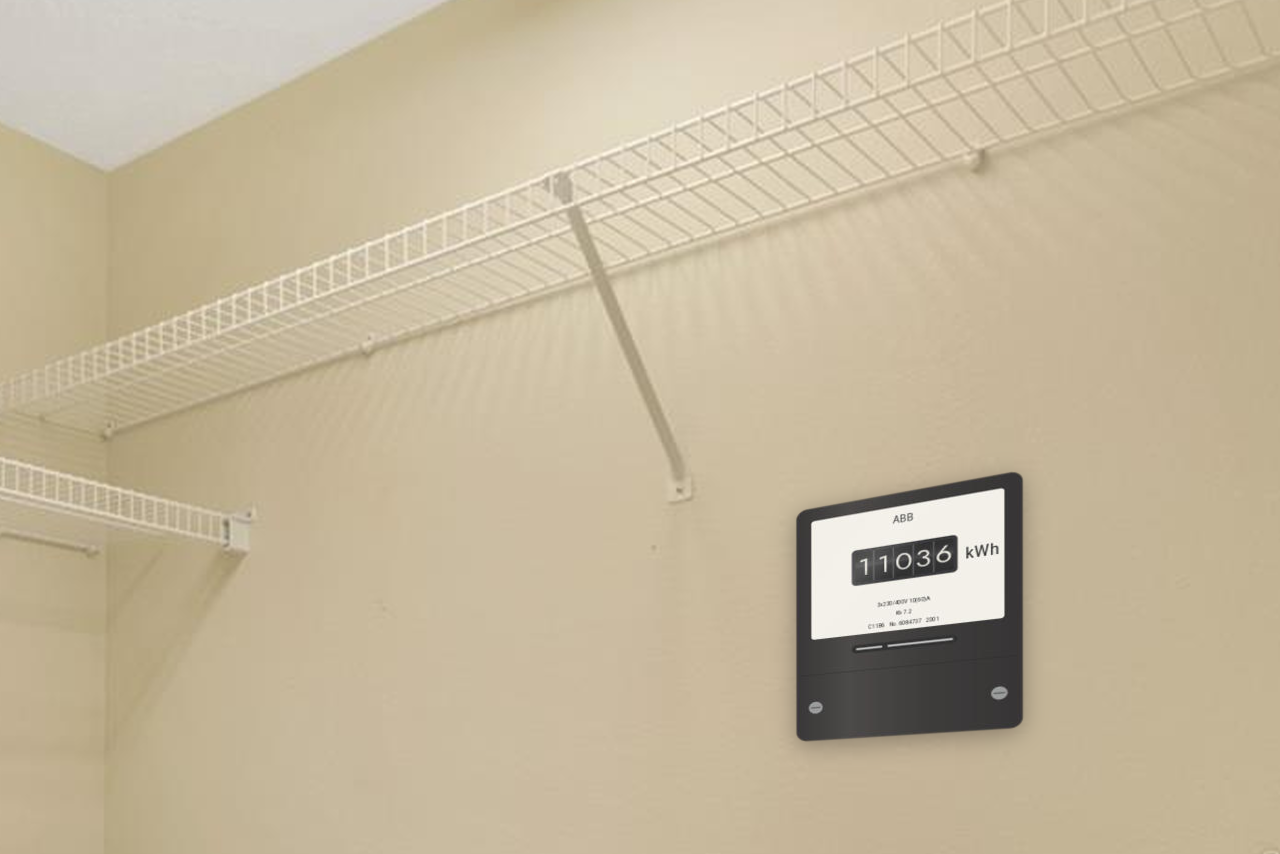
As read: 11036kWh
